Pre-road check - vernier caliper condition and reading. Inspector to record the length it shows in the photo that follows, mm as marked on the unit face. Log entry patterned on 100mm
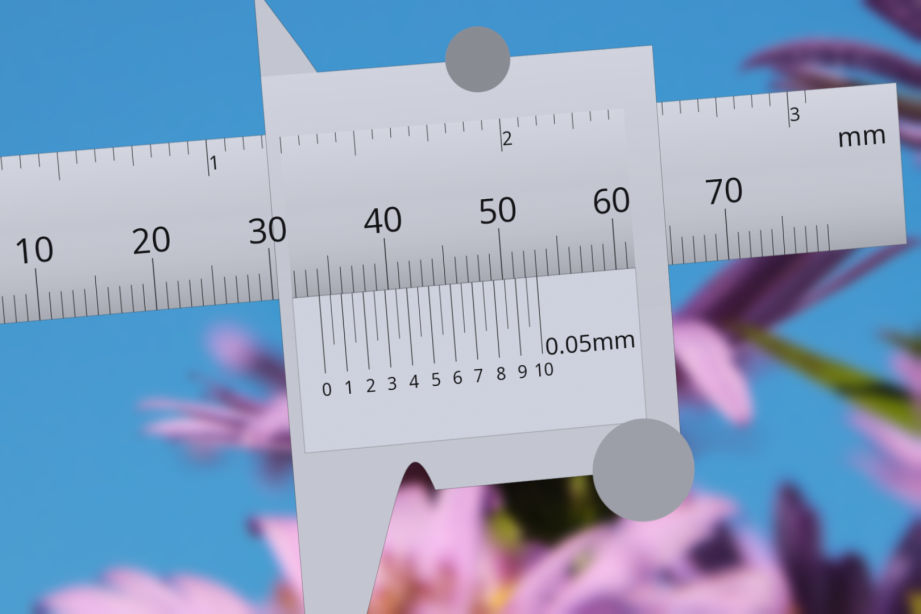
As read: 34.0mm
